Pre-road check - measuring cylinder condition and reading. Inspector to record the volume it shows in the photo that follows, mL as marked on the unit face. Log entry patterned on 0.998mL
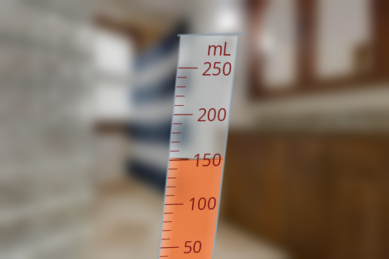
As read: 150mL
